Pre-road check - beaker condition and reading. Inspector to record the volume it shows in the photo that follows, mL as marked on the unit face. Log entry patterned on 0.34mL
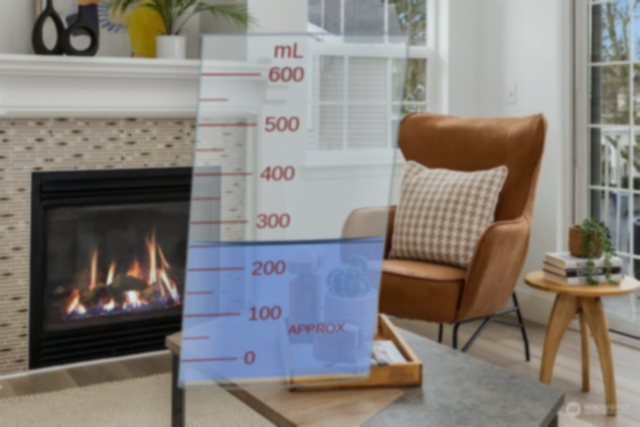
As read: 250mL
